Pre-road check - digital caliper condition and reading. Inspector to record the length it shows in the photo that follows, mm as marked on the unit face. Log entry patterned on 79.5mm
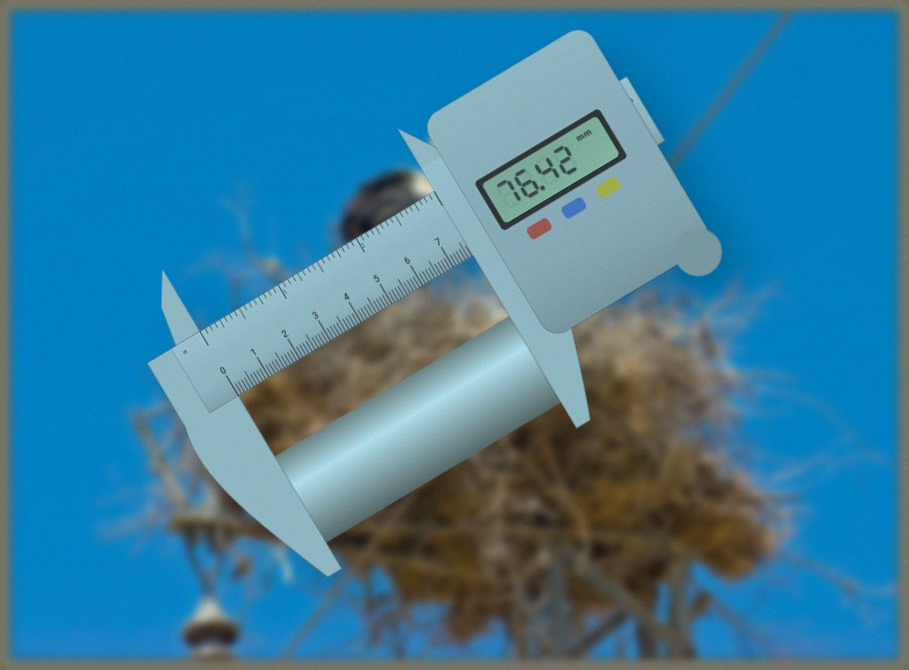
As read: 76.42mm
